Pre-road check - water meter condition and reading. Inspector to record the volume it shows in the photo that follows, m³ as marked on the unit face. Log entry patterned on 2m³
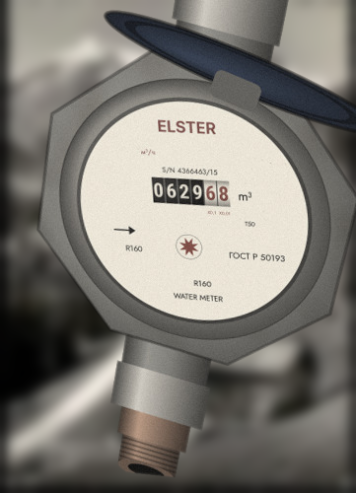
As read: 629.68m³
